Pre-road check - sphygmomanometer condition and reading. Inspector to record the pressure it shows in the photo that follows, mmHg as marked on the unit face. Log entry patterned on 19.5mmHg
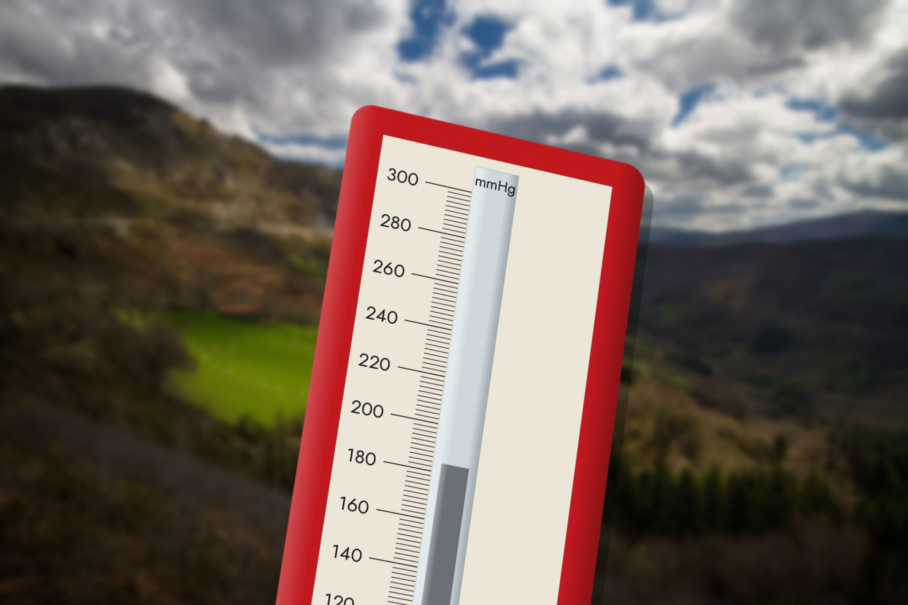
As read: 184mmHg
